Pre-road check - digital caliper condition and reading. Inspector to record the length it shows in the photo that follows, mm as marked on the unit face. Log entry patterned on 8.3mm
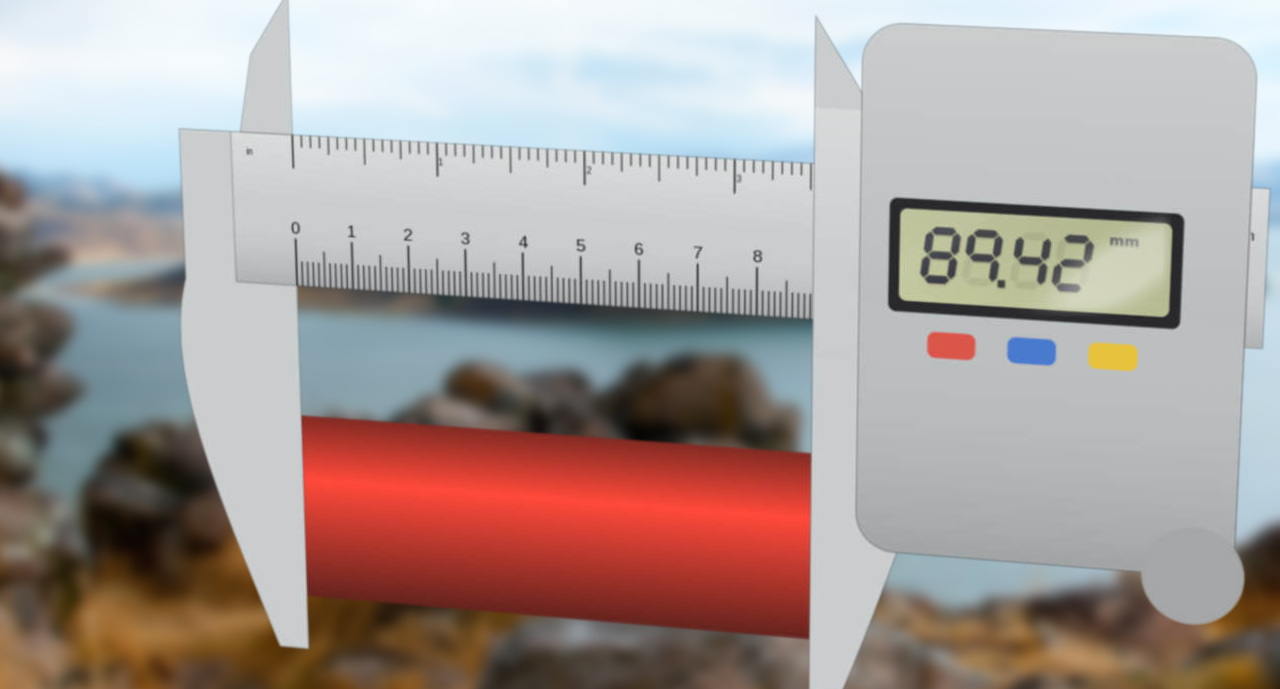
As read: 89.42mm
